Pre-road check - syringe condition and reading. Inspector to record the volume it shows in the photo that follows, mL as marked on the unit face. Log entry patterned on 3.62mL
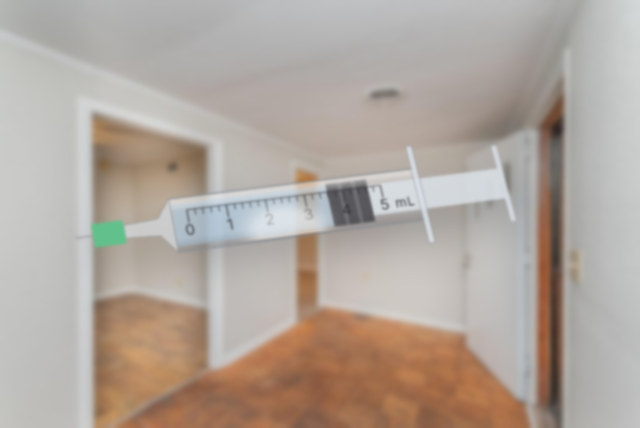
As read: 3.6mL
